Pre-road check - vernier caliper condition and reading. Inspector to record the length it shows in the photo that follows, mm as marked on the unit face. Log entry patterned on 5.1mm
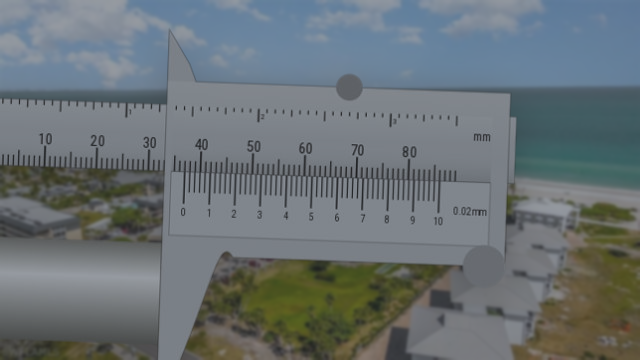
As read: 37.0mm
